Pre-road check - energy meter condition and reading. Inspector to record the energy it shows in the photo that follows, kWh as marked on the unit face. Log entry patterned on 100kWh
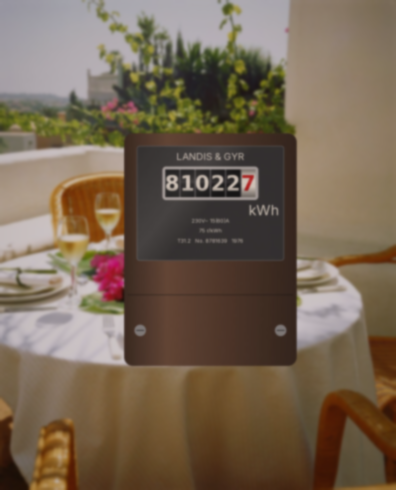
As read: 81022.7kWh
